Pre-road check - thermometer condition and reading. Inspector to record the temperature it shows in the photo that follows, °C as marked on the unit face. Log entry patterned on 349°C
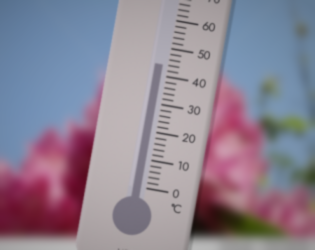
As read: 44°C
